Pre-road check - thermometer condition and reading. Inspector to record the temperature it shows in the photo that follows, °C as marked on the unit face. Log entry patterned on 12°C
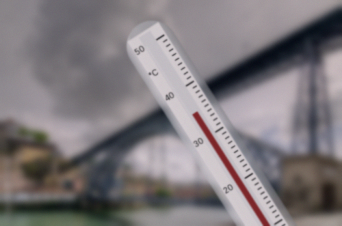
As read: 35°C
